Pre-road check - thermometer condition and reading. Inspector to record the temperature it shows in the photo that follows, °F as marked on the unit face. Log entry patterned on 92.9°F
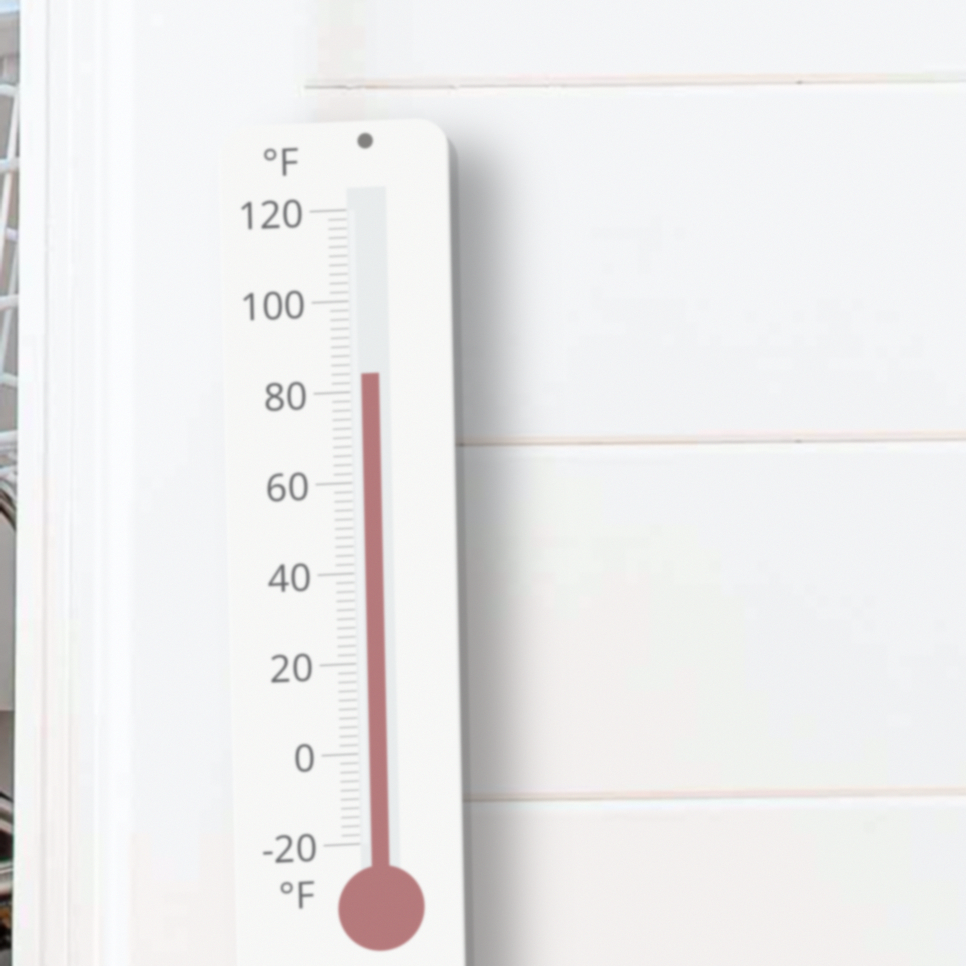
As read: 84°F
